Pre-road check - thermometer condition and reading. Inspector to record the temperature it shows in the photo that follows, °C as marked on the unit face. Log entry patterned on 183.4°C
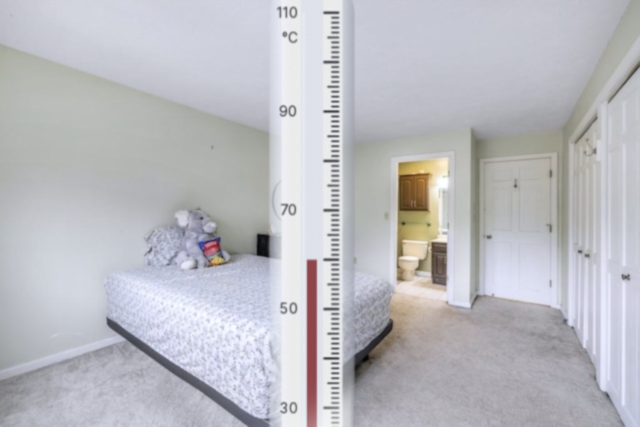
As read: 60°C
